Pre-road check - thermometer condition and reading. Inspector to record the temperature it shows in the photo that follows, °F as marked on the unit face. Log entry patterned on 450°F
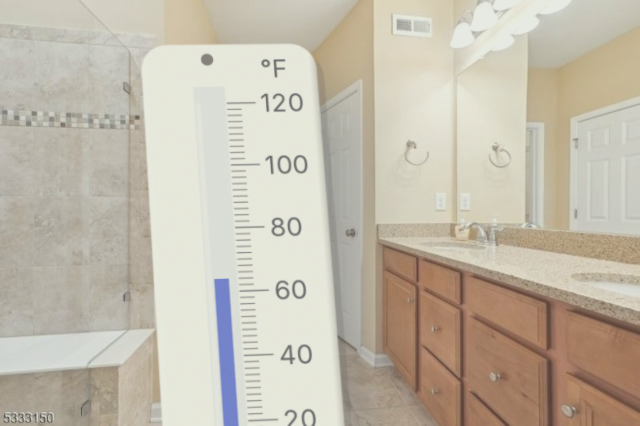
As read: 64°F
